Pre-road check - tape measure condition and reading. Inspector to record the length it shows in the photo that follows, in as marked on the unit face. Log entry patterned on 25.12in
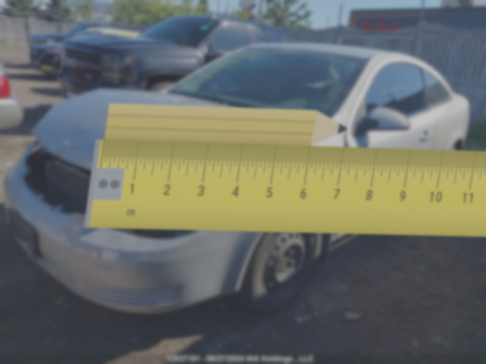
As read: 7in
